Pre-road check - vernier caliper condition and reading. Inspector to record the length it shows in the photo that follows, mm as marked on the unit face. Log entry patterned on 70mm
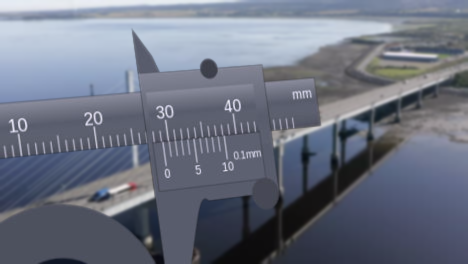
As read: 29.2mm
